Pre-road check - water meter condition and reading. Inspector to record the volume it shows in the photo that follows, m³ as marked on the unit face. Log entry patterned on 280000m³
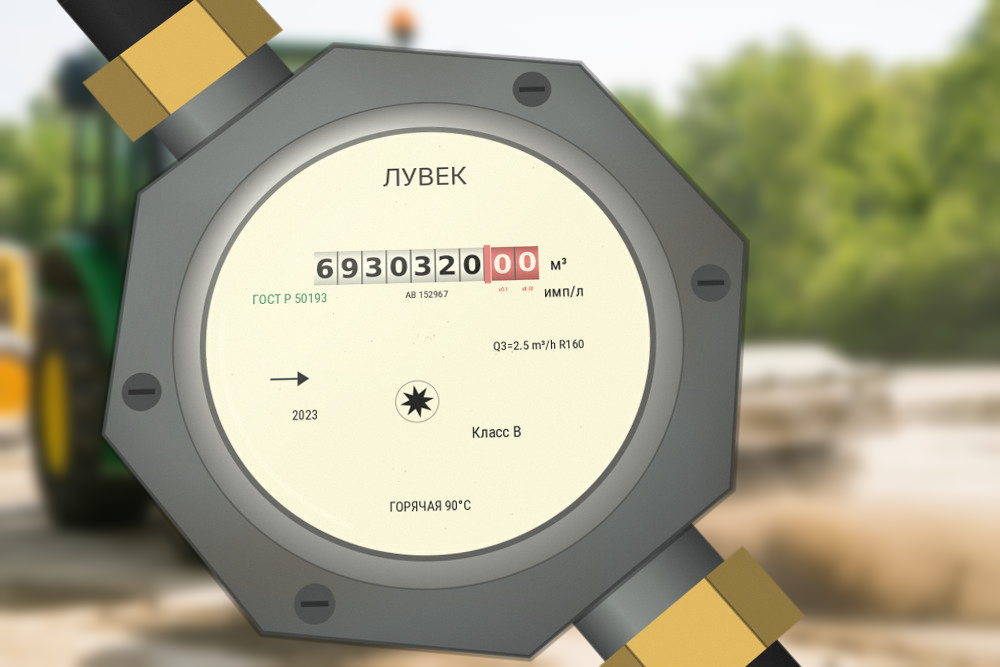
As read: 6930320.00m³
